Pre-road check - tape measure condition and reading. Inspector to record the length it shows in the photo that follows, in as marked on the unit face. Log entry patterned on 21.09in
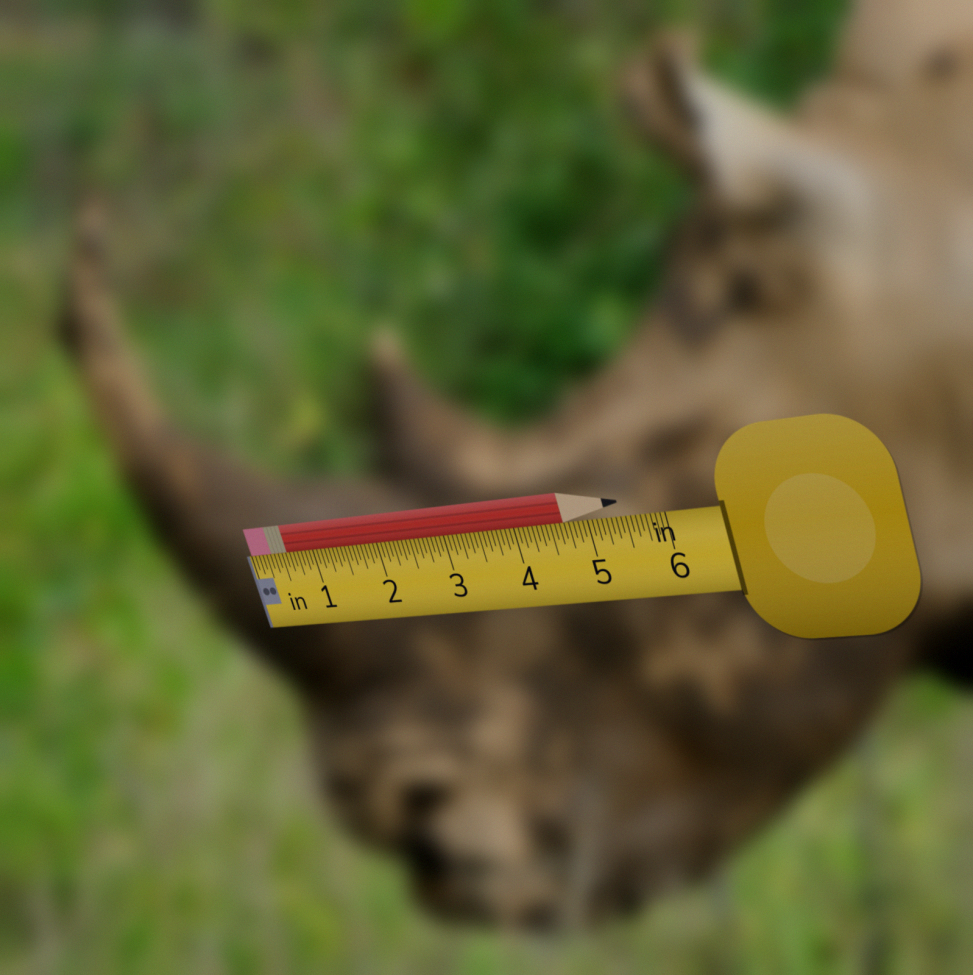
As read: 5.4375in
